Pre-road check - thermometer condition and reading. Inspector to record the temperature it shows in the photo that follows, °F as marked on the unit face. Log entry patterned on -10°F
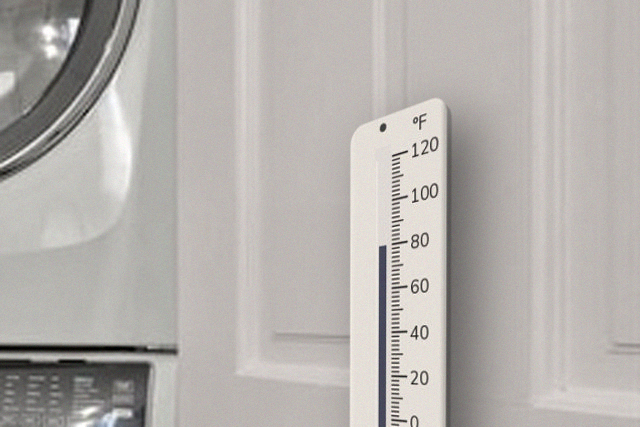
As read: 80°F
